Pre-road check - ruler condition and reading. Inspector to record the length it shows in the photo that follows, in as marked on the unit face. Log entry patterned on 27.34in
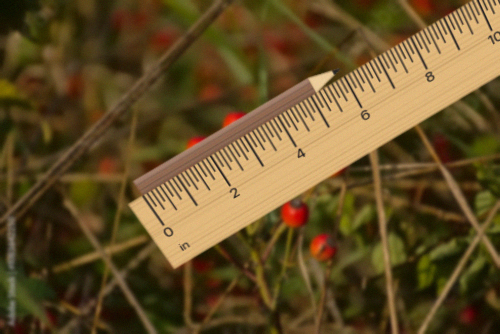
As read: 6in
